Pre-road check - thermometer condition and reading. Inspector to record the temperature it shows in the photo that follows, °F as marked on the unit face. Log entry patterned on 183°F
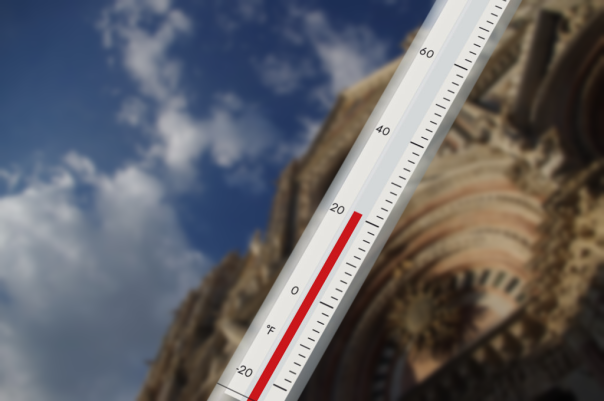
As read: 21°F
